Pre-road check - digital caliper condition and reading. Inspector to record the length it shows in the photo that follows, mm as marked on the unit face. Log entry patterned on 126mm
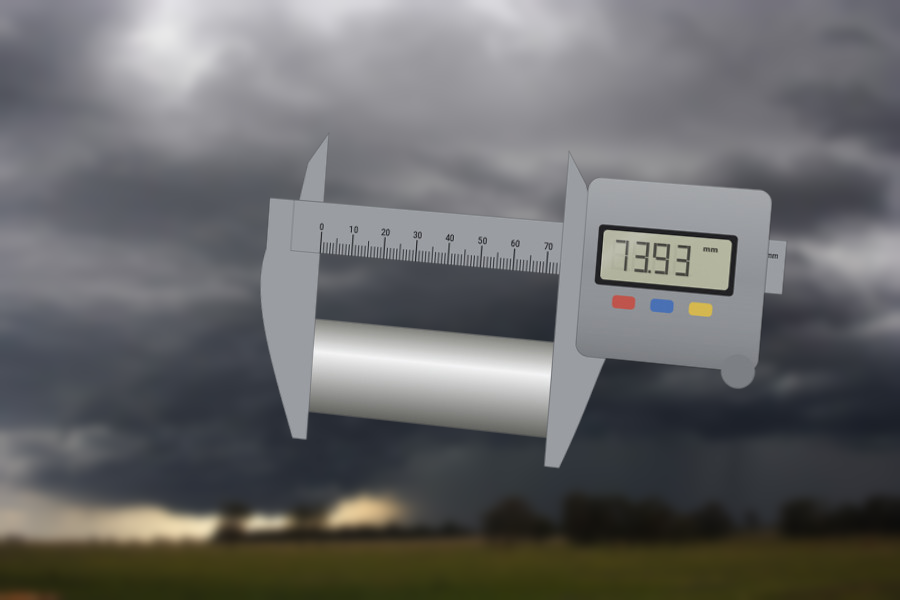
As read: 73.93mm
